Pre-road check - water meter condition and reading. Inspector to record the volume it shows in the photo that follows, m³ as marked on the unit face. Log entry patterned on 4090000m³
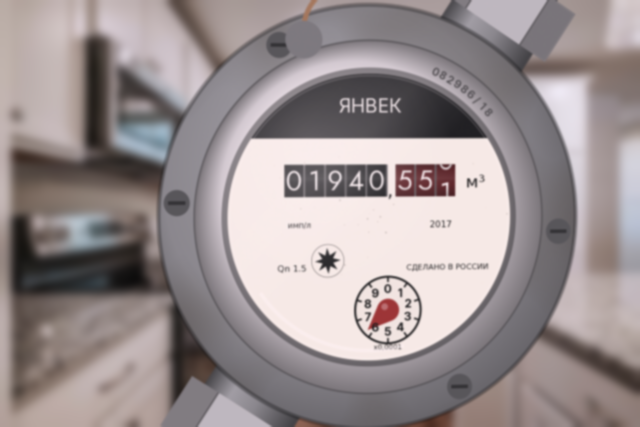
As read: 1940.5506m³
